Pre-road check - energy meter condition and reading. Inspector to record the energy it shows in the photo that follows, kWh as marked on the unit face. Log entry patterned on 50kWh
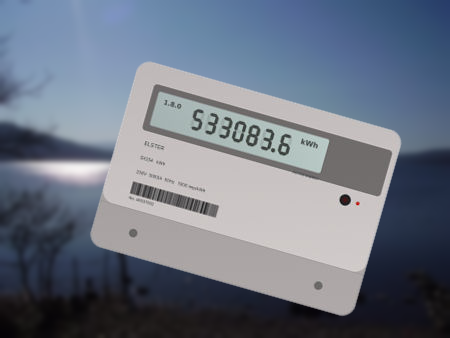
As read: 533083.6kWh
